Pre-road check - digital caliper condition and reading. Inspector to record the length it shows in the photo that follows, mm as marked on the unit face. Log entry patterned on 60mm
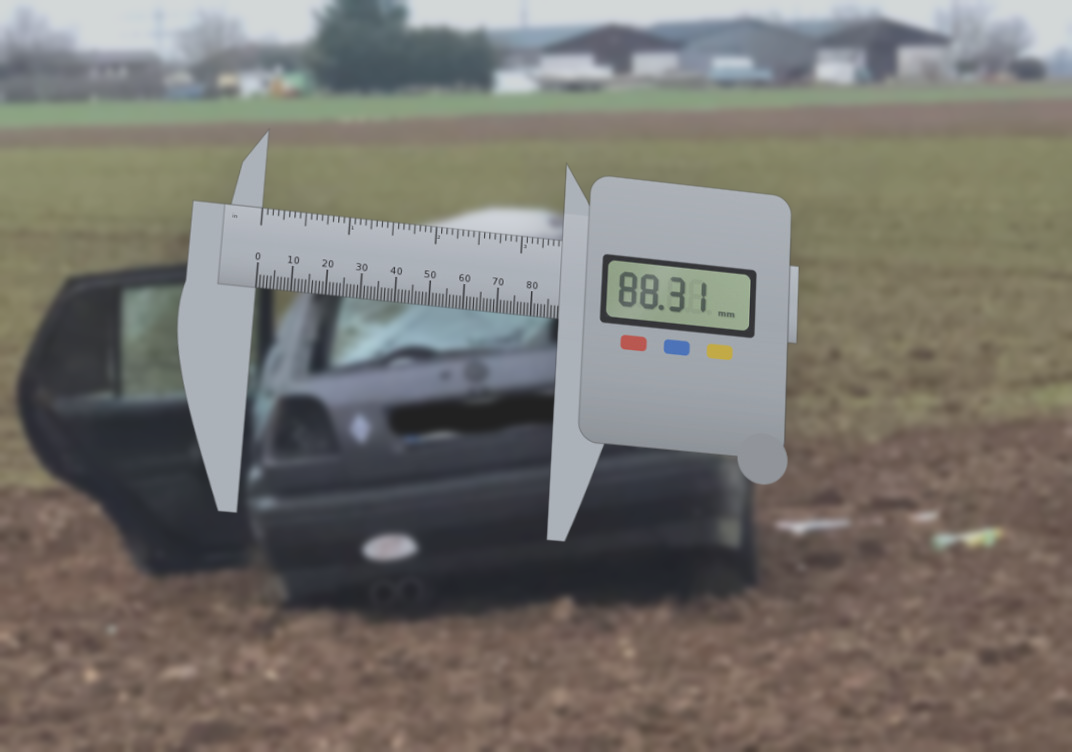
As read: 88.31mm
